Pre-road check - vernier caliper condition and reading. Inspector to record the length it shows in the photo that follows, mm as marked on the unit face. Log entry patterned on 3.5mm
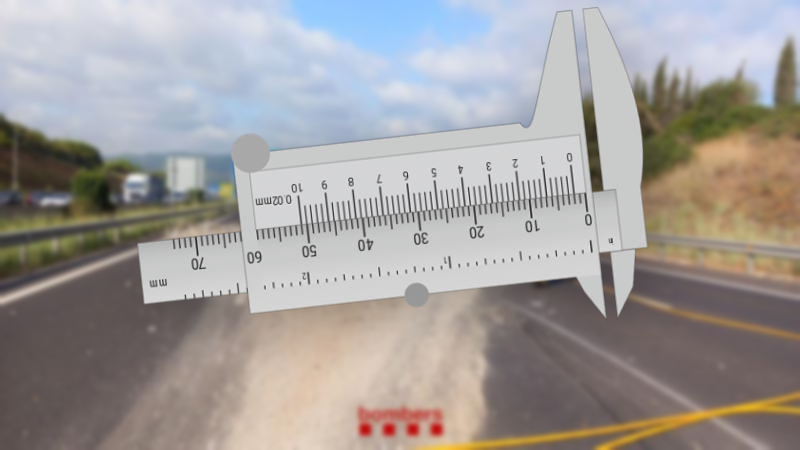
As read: 2.0mm
